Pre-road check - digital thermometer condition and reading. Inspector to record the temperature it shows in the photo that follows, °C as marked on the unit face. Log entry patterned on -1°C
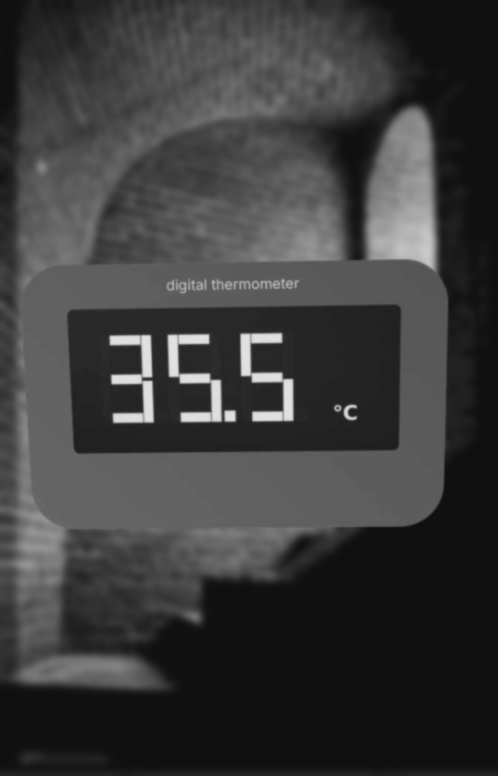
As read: 35.5°C
